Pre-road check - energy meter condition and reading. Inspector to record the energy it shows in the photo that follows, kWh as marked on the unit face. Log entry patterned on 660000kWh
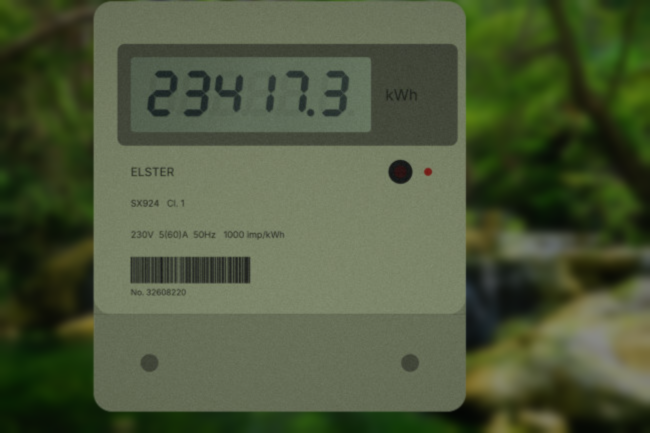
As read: 23417.3kWh
